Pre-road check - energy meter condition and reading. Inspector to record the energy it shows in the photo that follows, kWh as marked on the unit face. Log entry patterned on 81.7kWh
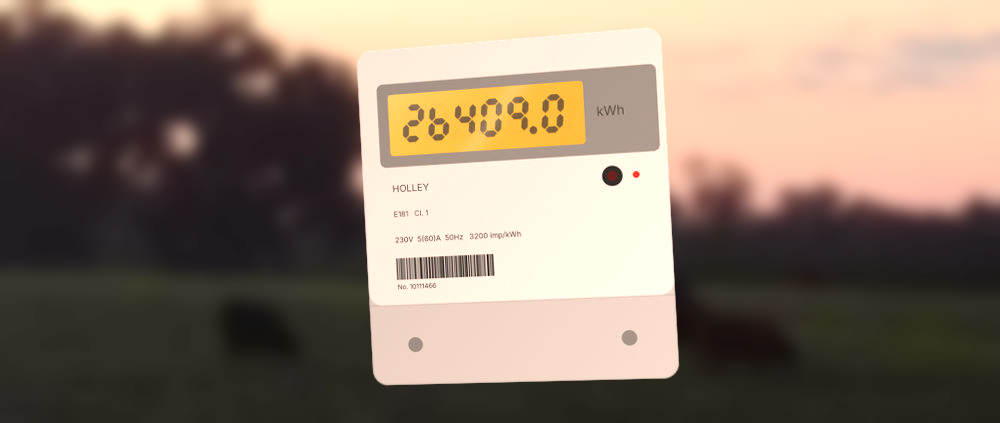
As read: 26409.0kWh
